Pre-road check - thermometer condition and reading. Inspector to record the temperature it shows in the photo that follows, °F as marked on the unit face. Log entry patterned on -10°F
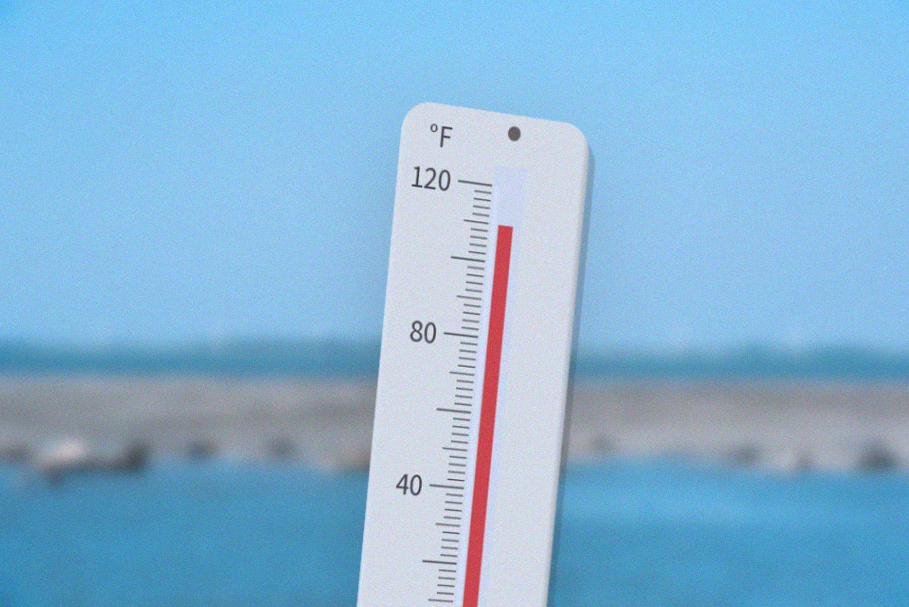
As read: 110°F
